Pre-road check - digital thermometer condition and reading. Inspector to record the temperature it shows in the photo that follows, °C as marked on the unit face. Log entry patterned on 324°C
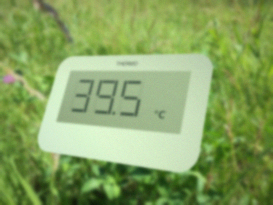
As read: 39.5°C
